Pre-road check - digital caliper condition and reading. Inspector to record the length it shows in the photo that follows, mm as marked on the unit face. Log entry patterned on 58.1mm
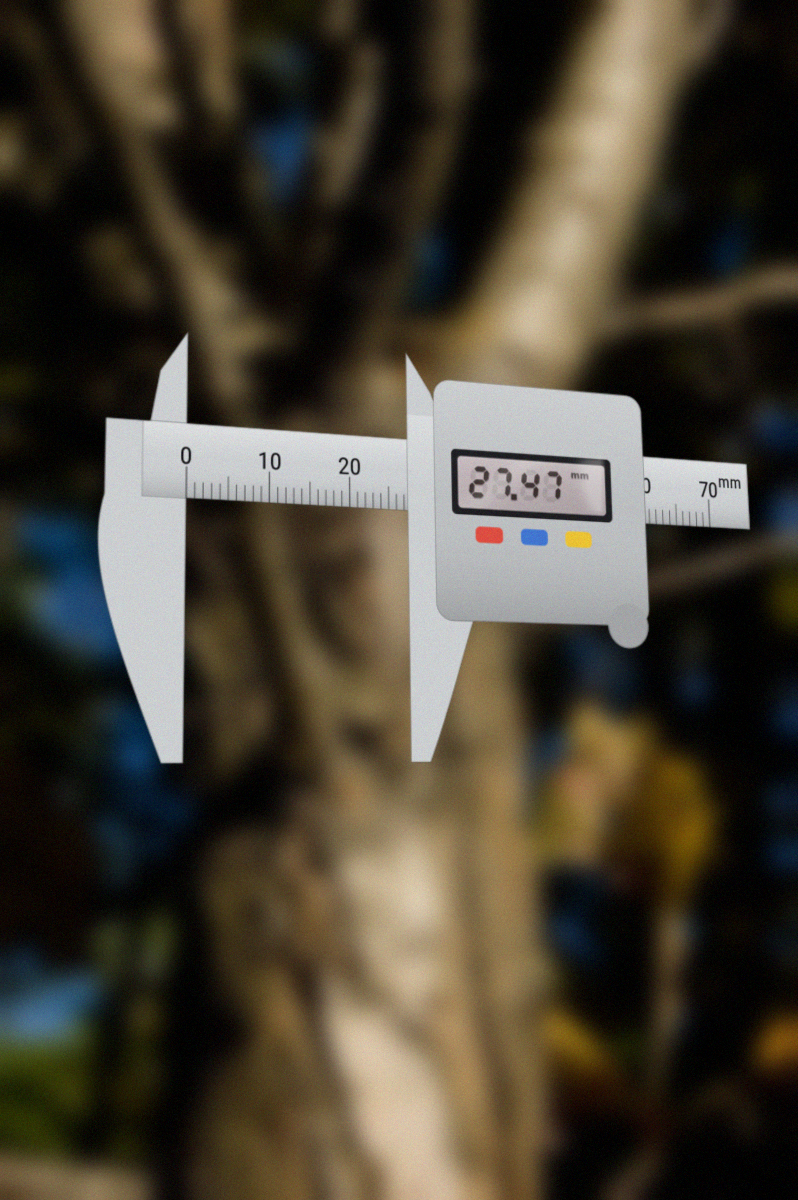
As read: 27.47mm
